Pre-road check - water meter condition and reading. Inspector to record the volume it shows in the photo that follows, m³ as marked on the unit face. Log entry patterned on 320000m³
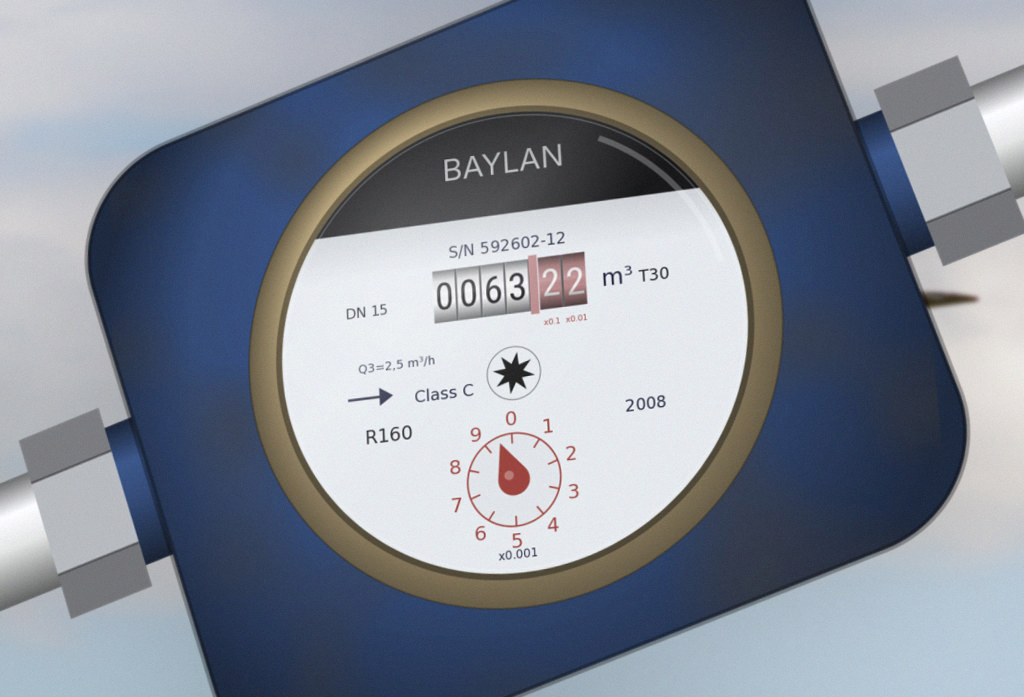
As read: 63.219m³
